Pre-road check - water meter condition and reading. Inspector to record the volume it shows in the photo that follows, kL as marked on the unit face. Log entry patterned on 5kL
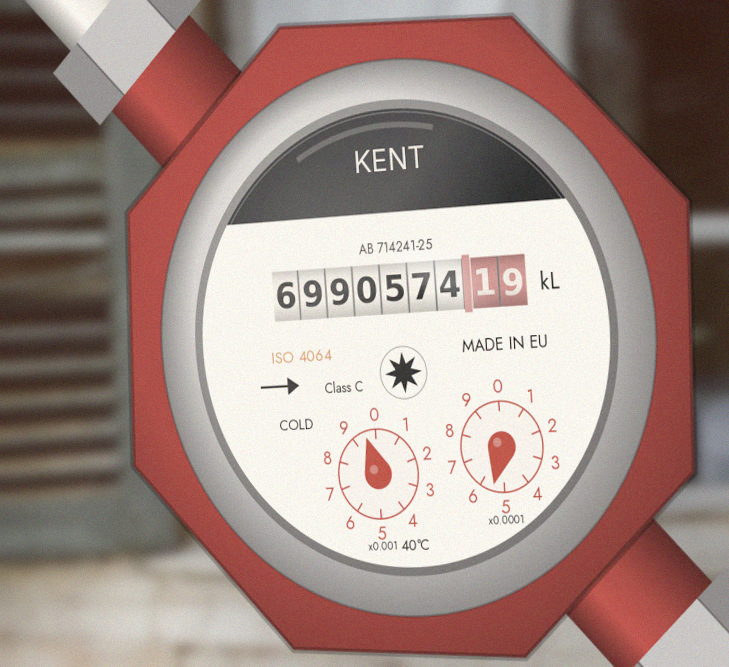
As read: 6990574.1895kL
